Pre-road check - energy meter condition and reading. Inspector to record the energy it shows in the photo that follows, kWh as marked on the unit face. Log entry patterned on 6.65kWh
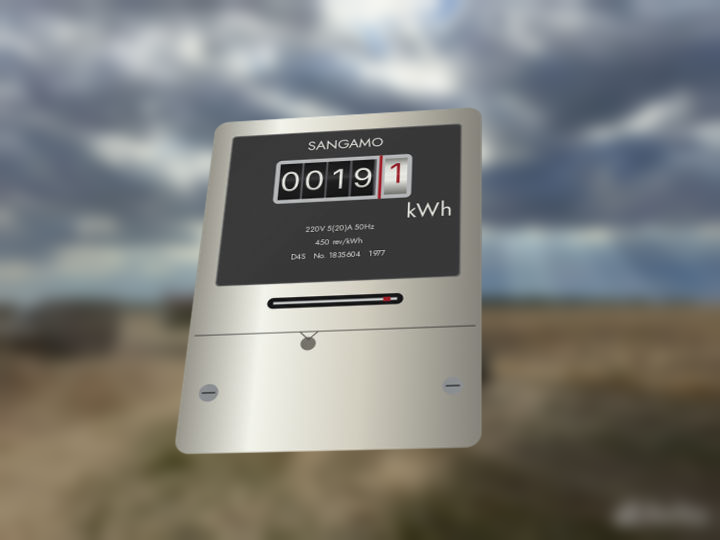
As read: 19.1kWh
